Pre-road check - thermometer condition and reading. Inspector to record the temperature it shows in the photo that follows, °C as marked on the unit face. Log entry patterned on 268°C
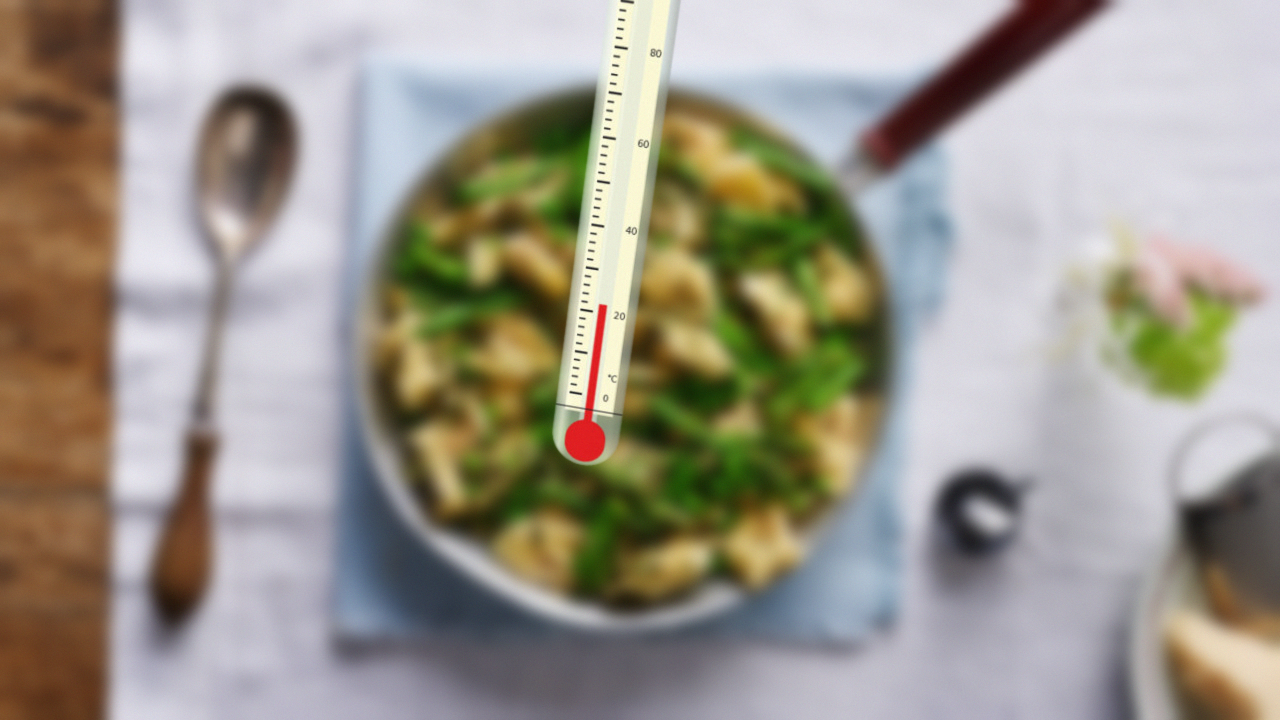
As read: 22°C
